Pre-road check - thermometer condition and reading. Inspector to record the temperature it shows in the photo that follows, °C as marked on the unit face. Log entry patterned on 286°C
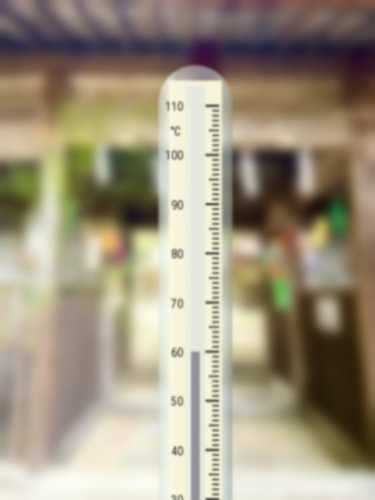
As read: 60°C
